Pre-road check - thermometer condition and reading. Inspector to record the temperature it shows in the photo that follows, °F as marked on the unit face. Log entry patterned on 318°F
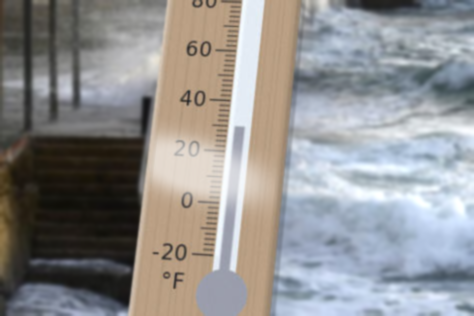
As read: 30°F
